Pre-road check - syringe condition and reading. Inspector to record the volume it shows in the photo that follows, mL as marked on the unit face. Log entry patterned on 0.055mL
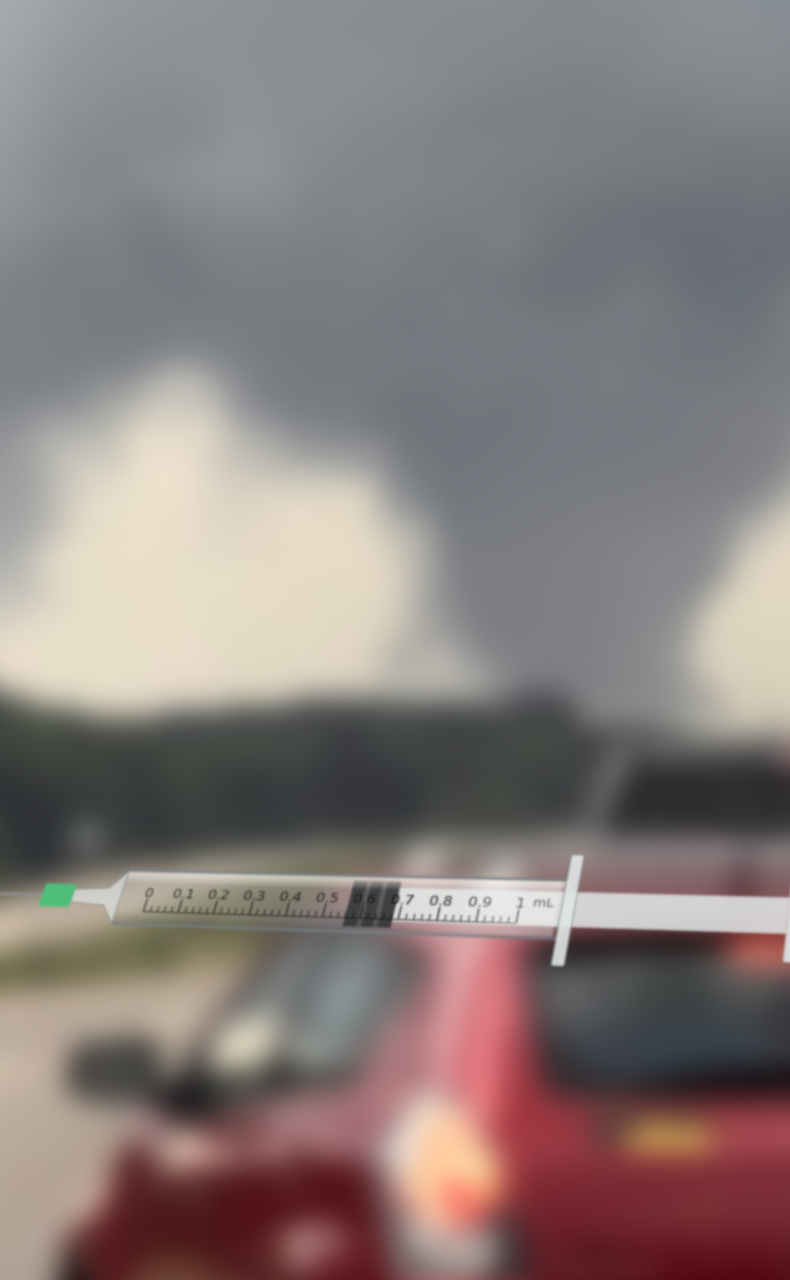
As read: 0.56mL
